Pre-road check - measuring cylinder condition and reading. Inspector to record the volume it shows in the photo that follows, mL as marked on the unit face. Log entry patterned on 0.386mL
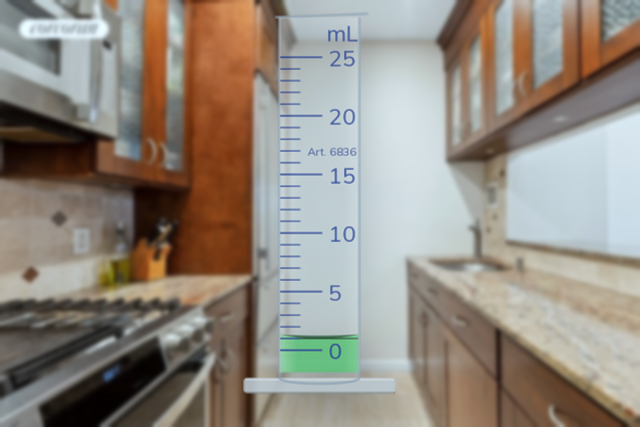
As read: 1mL
